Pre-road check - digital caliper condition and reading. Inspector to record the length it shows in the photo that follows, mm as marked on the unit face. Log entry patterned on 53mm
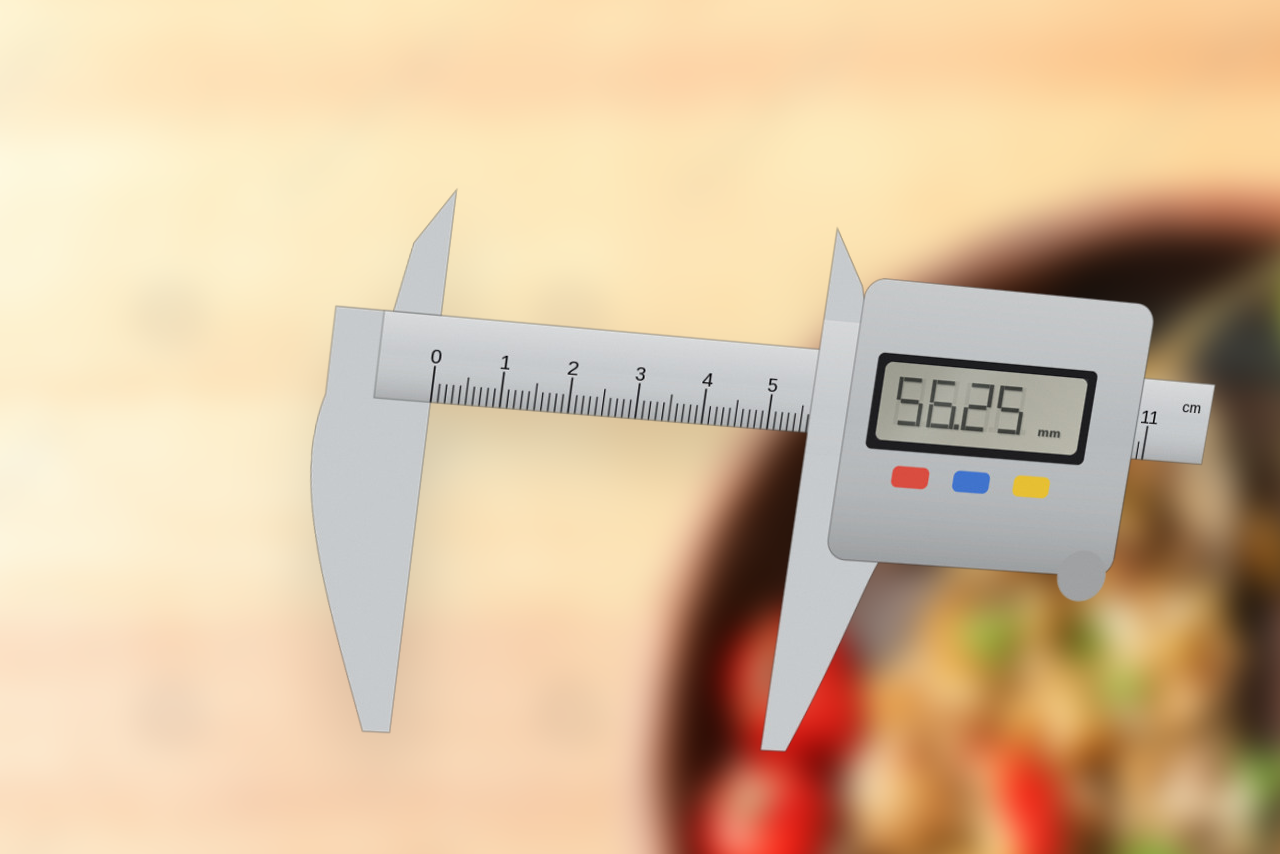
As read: 56.25mm
